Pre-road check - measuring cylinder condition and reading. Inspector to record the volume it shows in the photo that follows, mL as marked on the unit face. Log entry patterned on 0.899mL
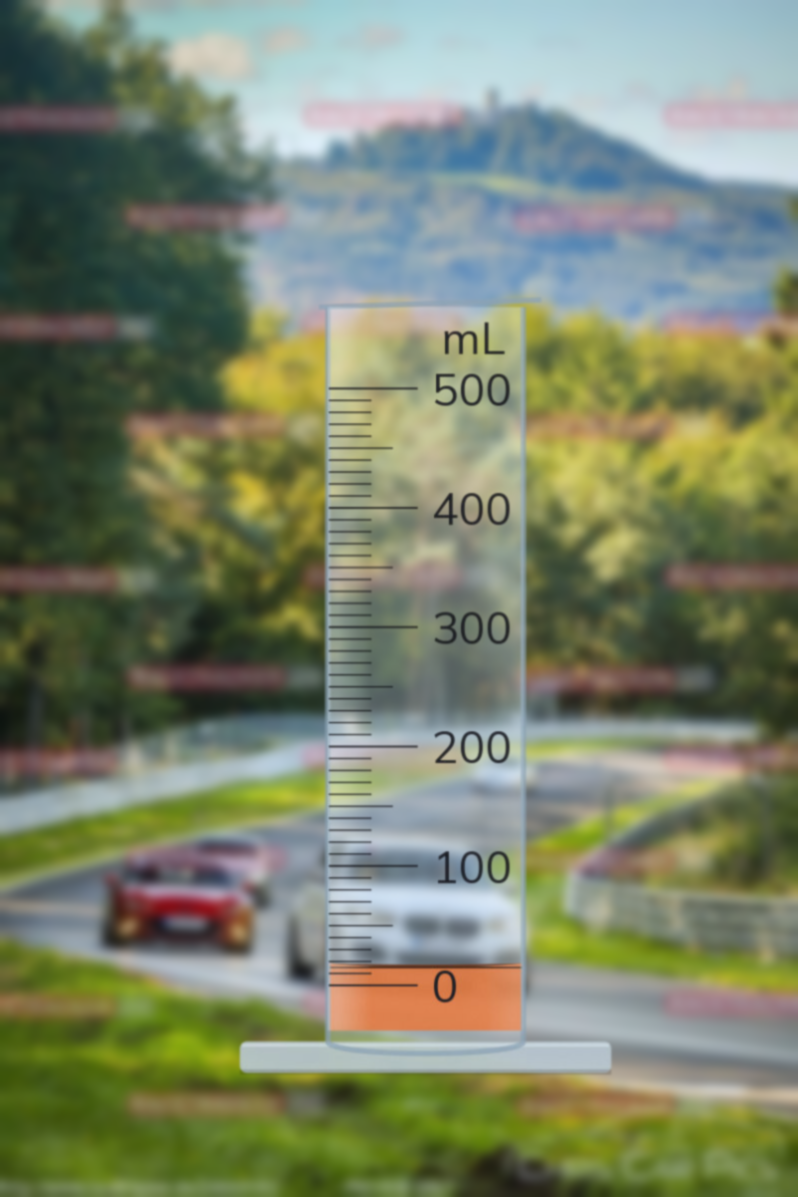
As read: 15mL
